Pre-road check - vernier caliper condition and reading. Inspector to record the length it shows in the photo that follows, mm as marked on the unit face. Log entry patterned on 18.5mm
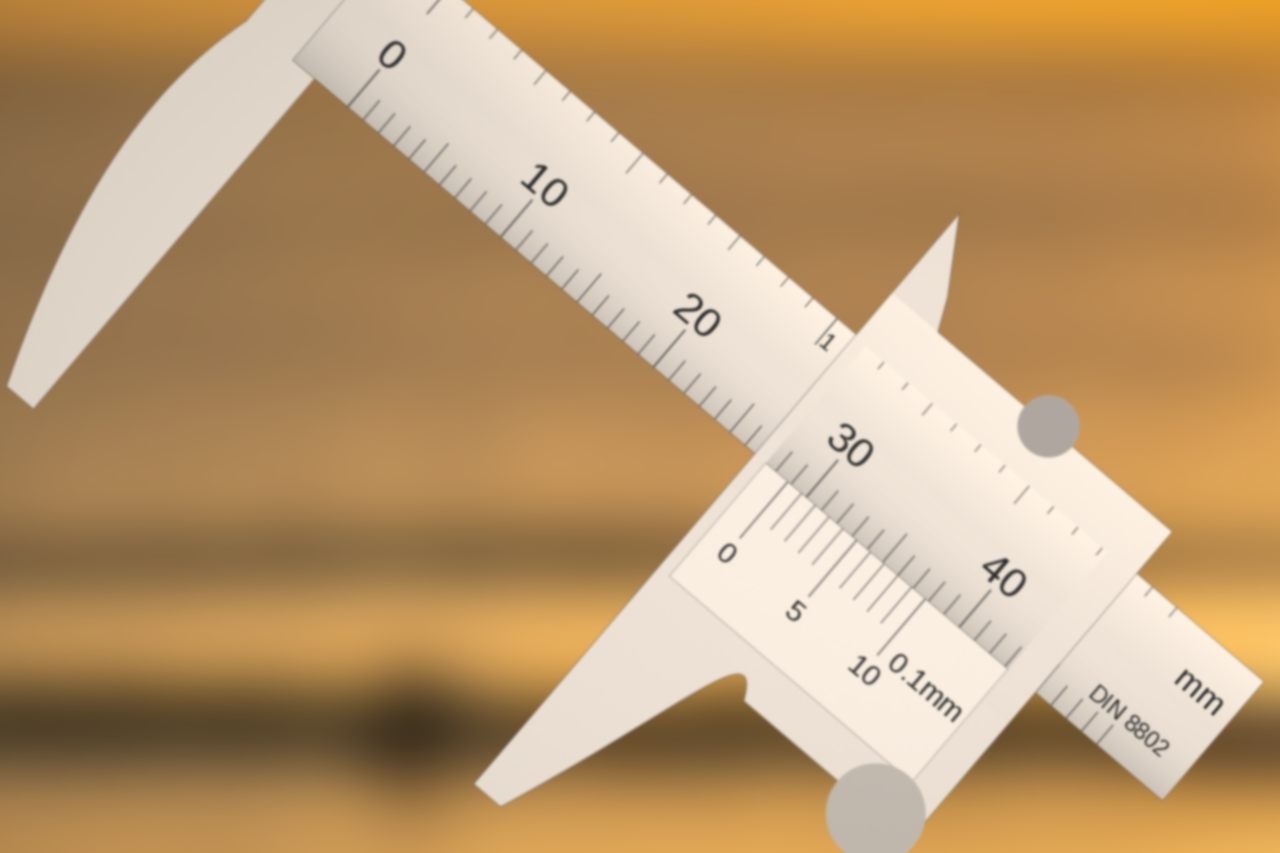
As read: 28.8mm
